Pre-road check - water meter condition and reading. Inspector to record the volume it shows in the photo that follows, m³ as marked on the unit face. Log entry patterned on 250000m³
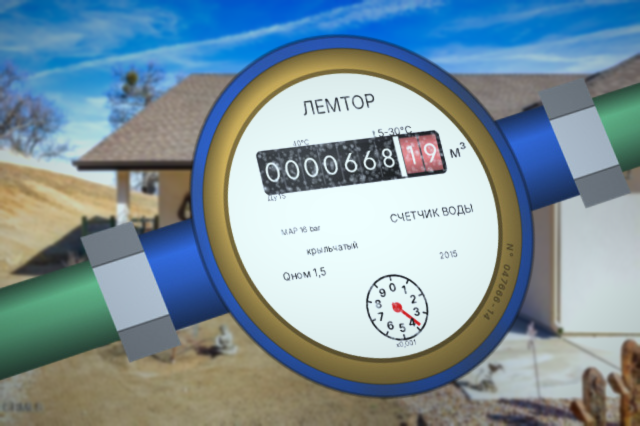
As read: 668.193m³
